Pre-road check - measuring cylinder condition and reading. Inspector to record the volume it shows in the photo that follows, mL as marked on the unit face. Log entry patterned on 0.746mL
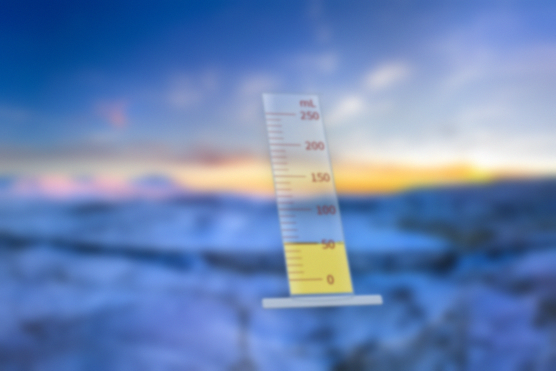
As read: 50mL
